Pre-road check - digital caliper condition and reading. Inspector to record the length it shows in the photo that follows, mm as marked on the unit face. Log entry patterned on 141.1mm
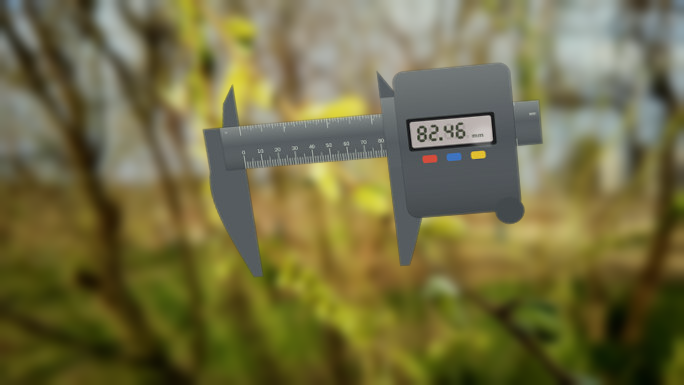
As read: 82.46mm
